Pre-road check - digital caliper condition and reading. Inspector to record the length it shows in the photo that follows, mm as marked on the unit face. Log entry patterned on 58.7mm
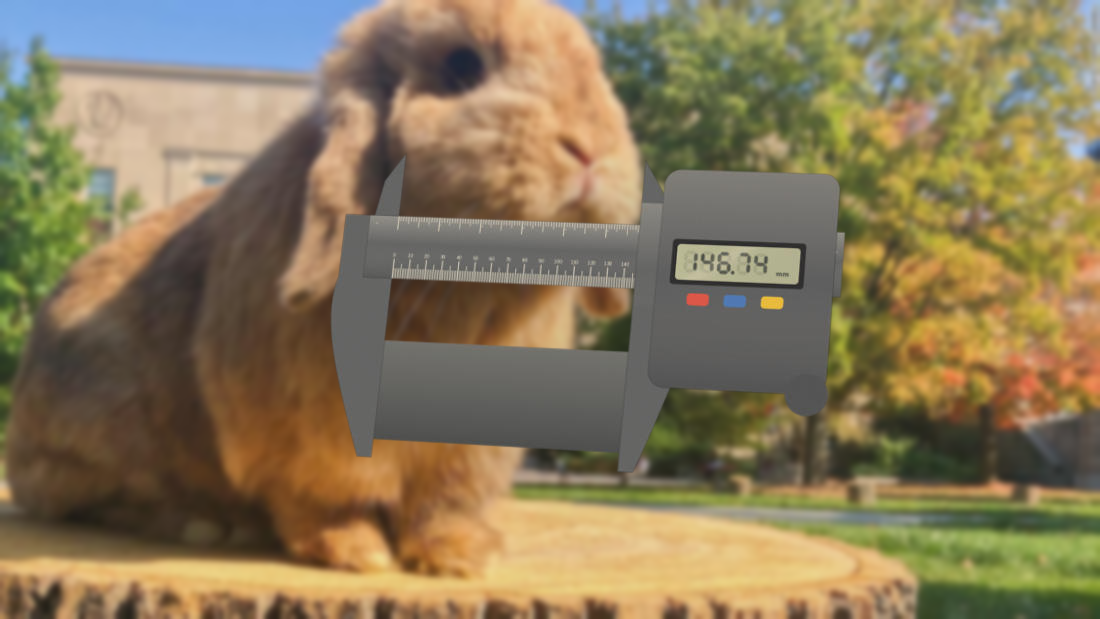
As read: 146.74mm
